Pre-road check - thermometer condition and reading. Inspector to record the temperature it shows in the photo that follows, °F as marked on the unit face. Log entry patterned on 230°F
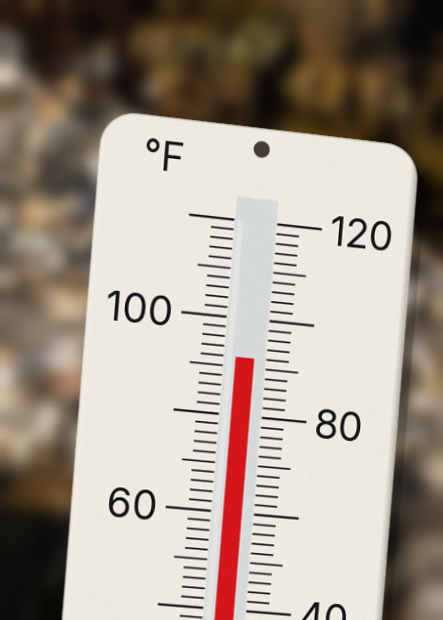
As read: 92°F
